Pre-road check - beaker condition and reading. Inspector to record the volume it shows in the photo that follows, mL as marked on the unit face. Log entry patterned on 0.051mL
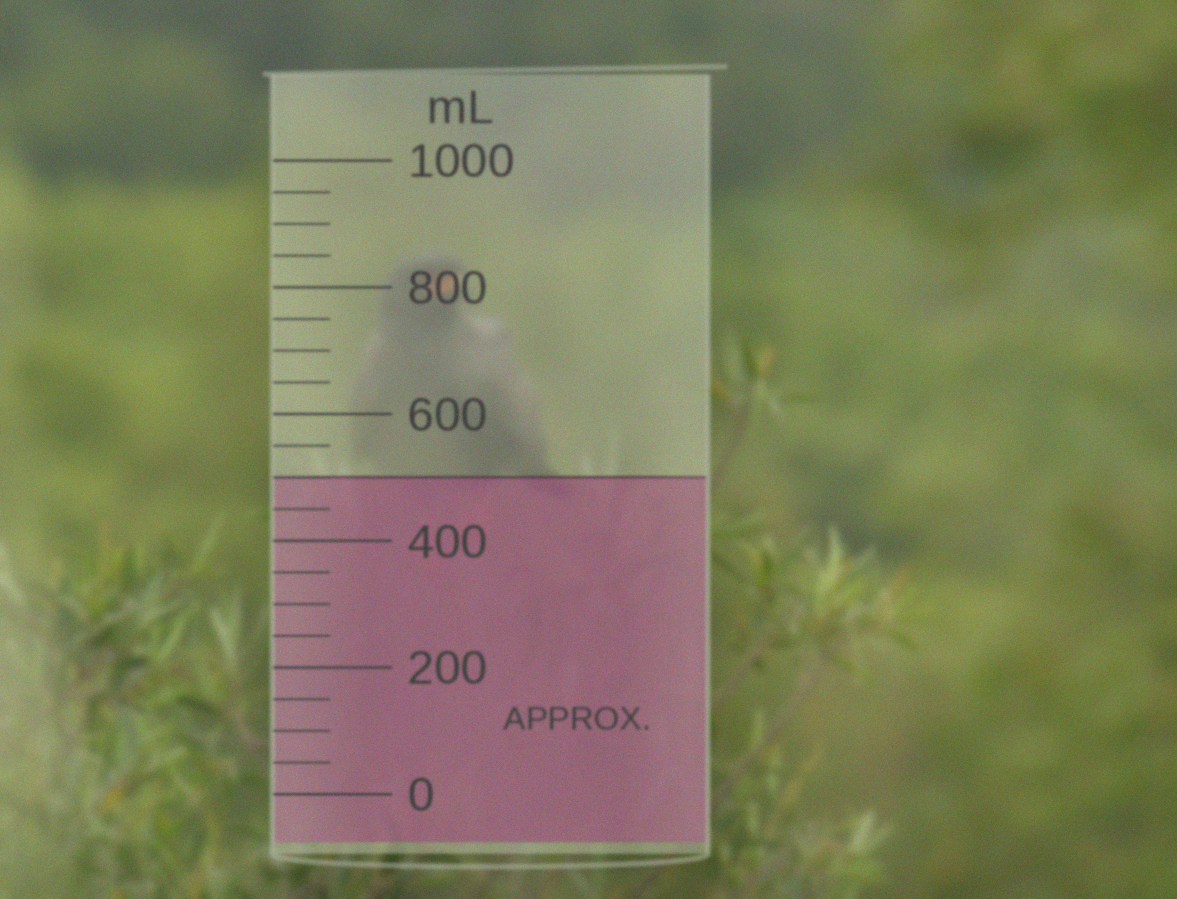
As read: 500mL
